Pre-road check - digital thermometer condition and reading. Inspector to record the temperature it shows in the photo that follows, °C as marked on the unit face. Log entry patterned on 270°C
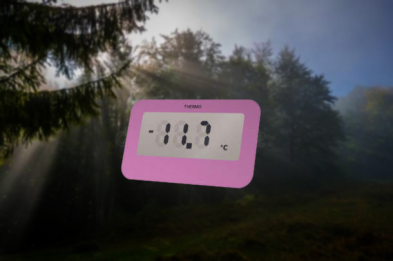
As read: -11.7°C
